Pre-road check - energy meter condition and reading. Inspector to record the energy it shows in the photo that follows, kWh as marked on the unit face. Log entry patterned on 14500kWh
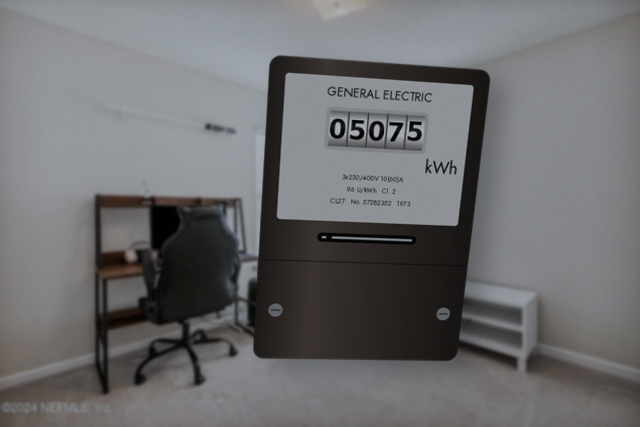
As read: 5075kWh
